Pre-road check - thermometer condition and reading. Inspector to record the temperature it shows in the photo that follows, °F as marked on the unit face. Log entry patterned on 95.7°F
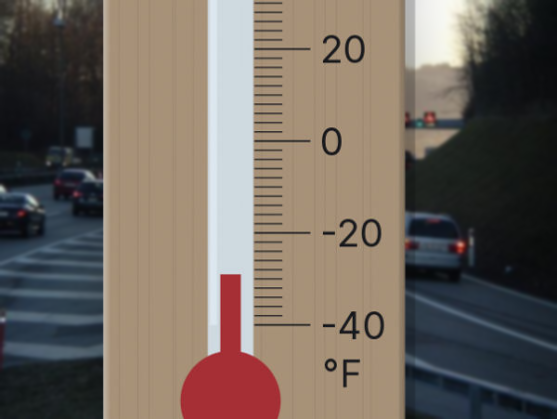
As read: -29°F
